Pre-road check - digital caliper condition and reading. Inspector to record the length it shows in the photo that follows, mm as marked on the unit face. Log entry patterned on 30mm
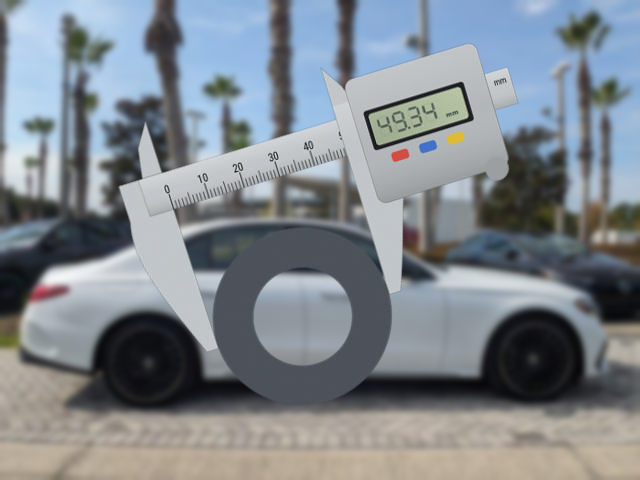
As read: 49.34mm
